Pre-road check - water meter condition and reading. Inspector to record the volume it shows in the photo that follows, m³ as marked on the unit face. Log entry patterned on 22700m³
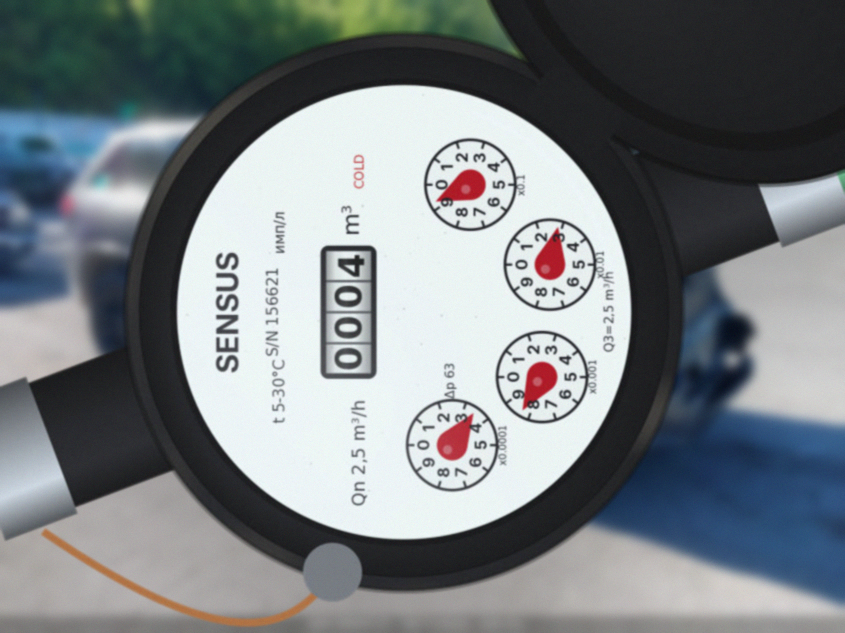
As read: 3.9283m³
